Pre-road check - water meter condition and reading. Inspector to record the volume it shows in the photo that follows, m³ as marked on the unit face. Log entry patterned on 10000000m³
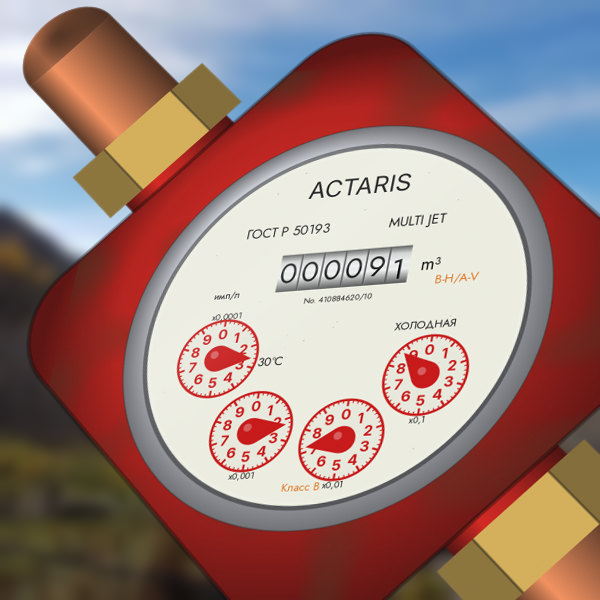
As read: 90.8722m³
